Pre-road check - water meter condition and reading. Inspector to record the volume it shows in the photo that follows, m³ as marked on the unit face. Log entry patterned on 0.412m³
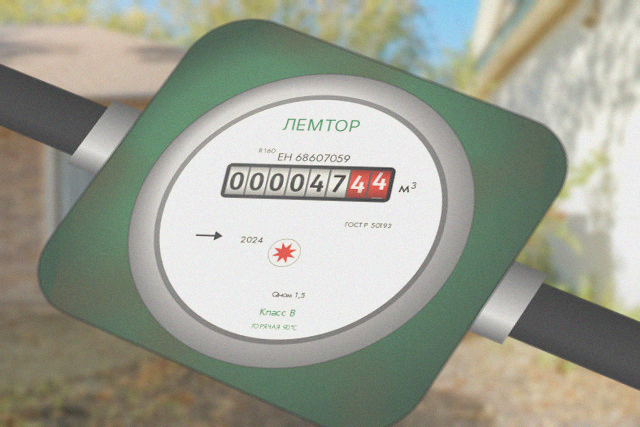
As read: 47.44m³
